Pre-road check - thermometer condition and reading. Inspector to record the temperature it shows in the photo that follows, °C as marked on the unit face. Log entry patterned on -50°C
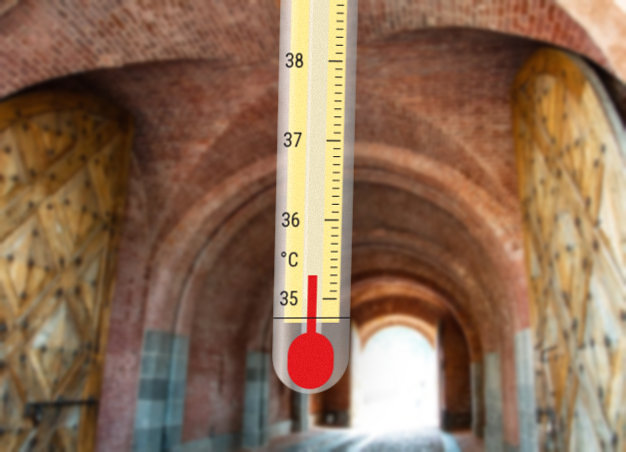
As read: 35.3°C
